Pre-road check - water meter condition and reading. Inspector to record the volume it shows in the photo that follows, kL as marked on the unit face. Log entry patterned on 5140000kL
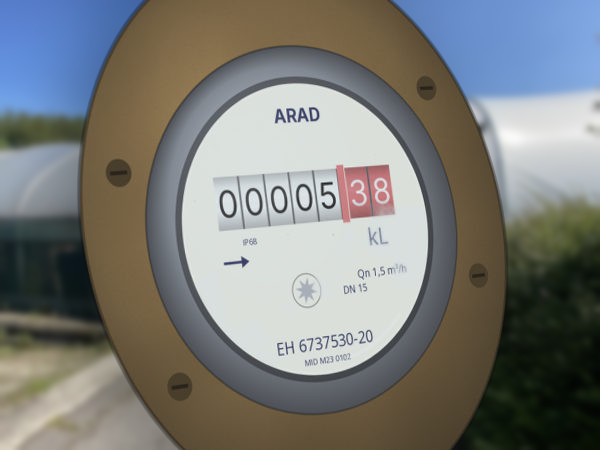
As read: 5.38kL
